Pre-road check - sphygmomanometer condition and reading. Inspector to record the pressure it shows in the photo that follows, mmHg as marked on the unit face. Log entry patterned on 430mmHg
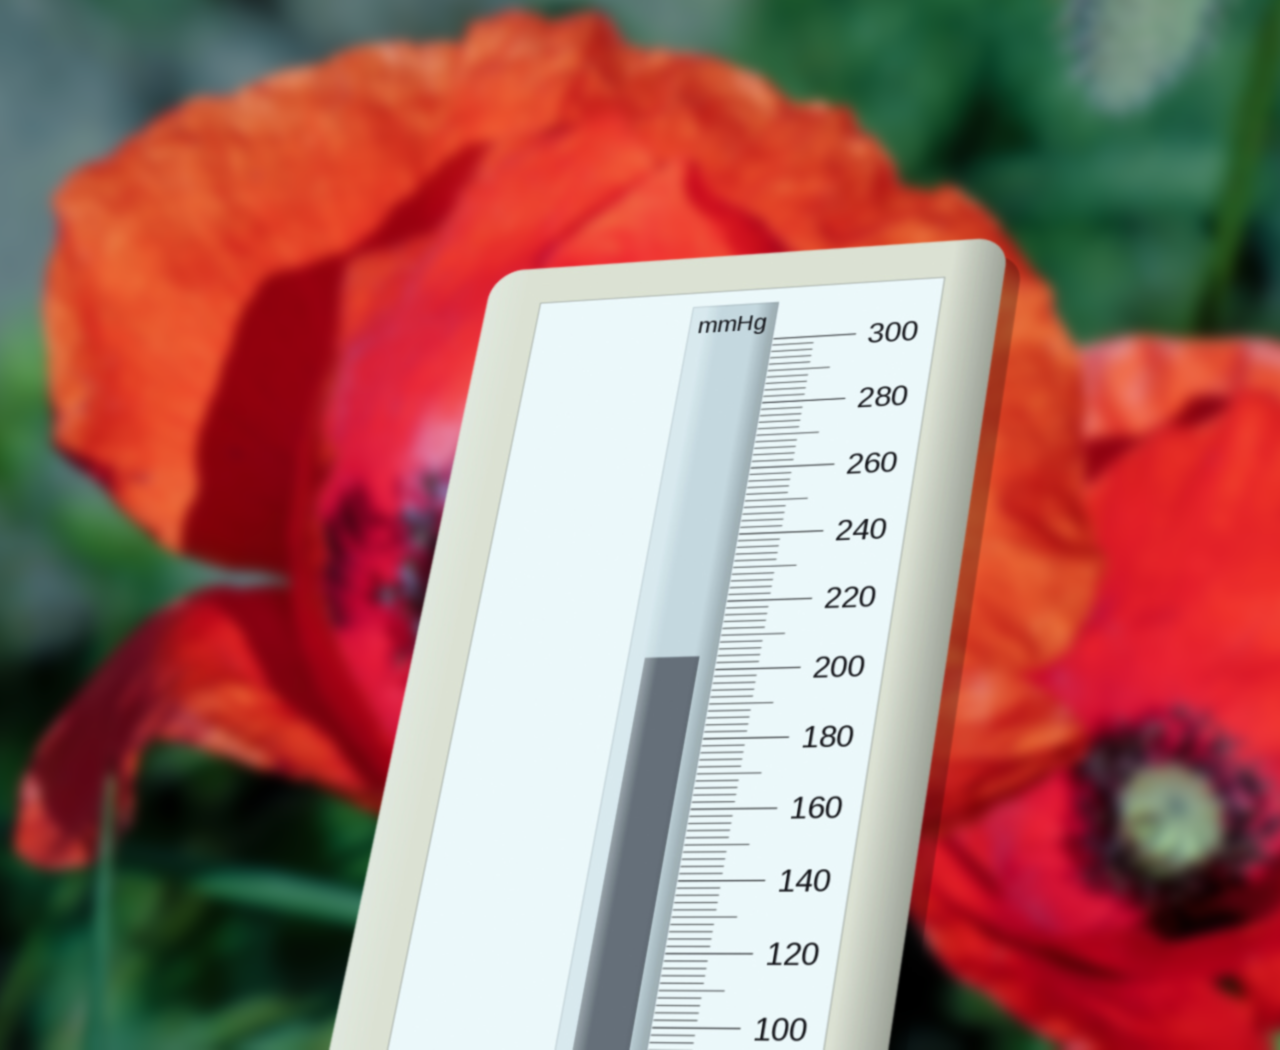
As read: 204mmHg
